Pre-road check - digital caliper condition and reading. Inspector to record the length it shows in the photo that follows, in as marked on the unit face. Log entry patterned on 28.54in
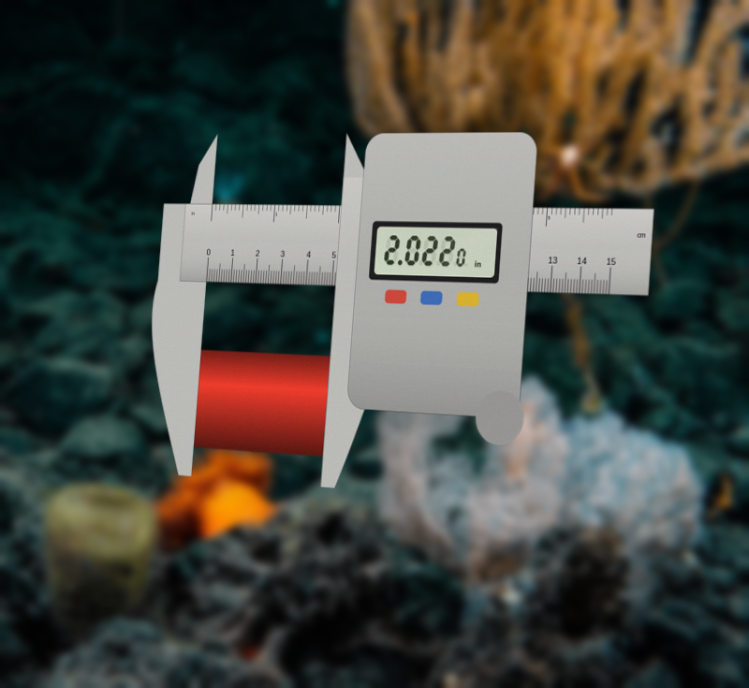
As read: 2.0220in
